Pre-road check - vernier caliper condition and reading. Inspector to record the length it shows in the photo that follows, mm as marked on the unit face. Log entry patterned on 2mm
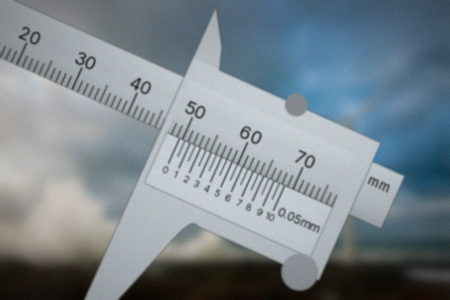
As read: 49.5mm
